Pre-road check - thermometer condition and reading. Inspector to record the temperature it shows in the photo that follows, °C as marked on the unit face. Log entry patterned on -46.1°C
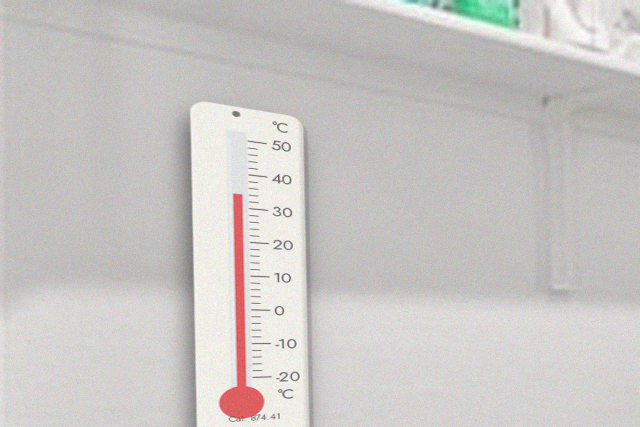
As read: 34°C
